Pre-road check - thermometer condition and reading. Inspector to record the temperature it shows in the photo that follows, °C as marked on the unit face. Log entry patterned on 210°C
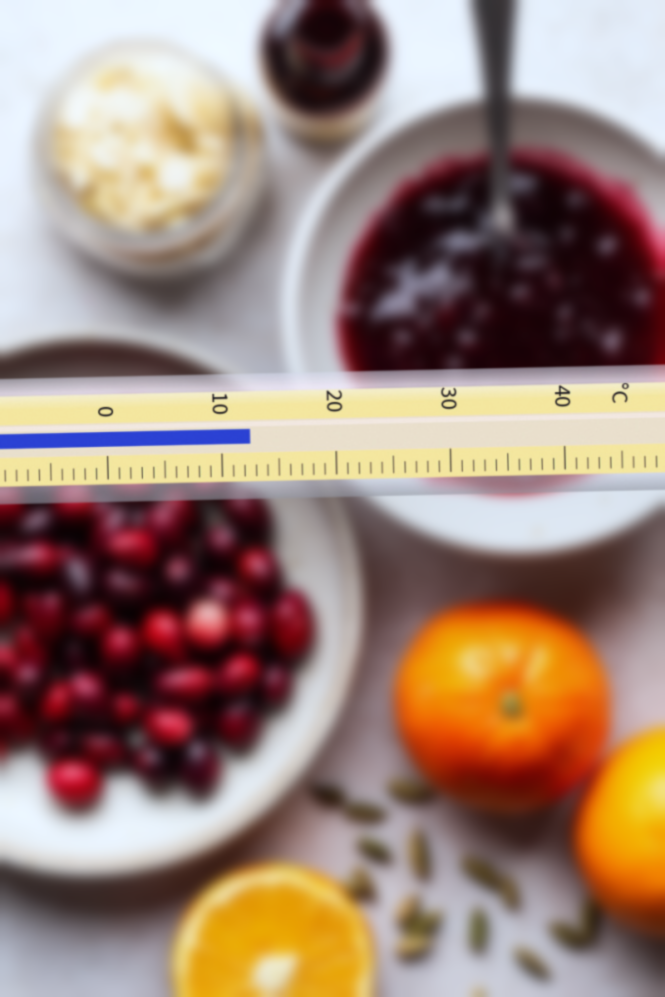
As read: 12.5°C
